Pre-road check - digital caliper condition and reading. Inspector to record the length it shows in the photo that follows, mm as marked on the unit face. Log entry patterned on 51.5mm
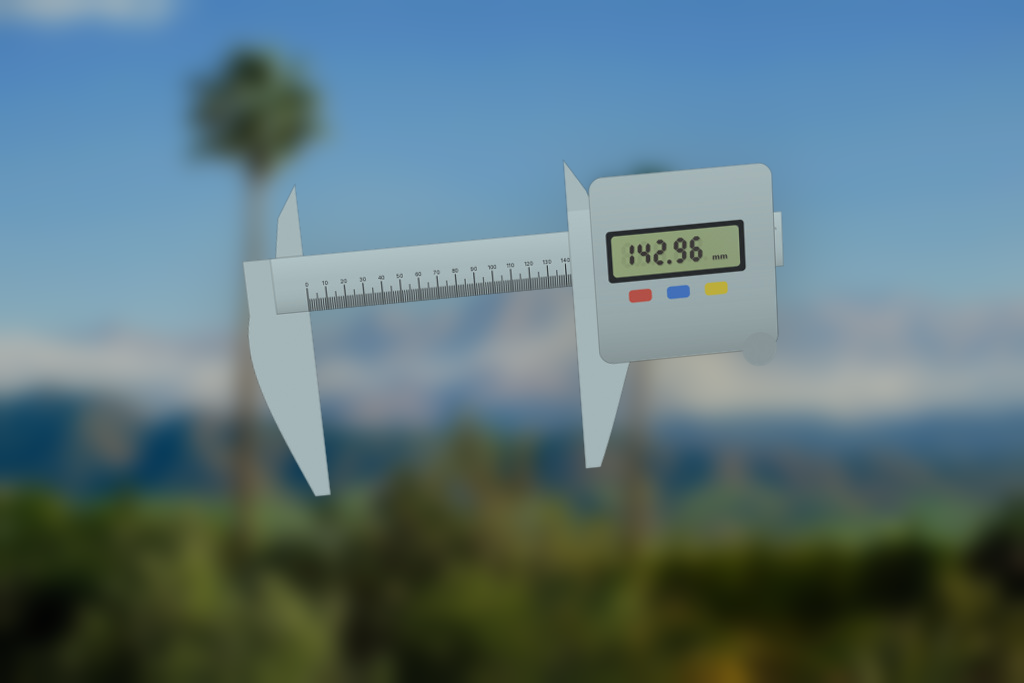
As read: 142.96mm
